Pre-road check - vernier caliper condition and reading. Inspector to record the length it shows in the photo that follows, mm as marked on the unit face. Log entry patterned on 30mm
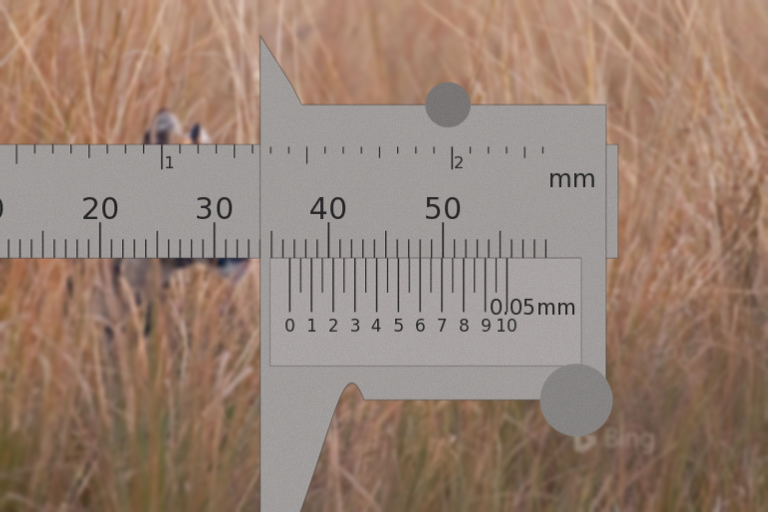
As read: 36.6mm
